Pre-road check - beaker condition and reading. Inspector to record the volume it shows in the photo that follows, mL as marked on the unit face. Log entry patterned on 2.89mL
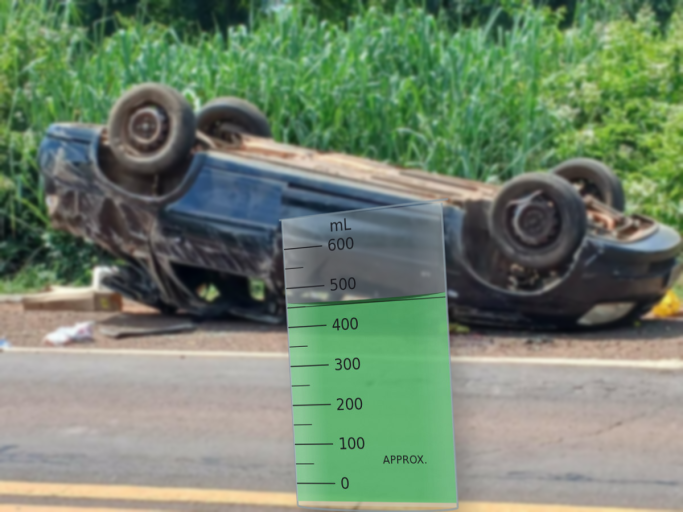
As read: 450mL
